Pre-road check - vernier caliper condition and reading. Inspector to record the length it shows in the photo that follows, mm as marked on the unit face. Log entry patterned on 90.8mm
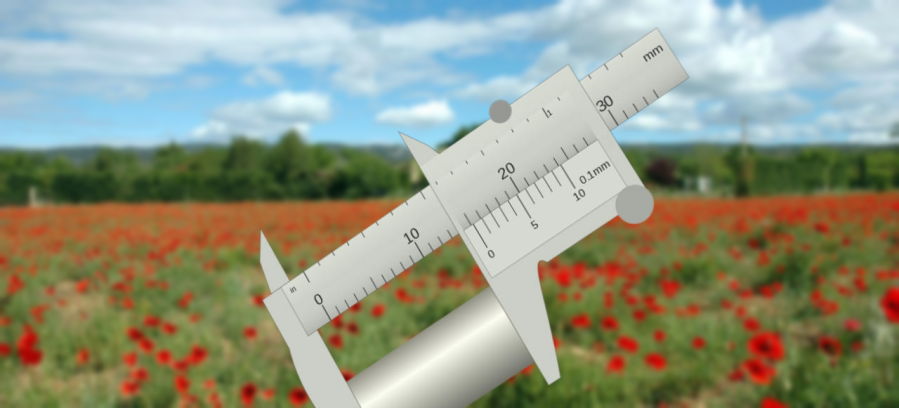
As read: 15.2mm
